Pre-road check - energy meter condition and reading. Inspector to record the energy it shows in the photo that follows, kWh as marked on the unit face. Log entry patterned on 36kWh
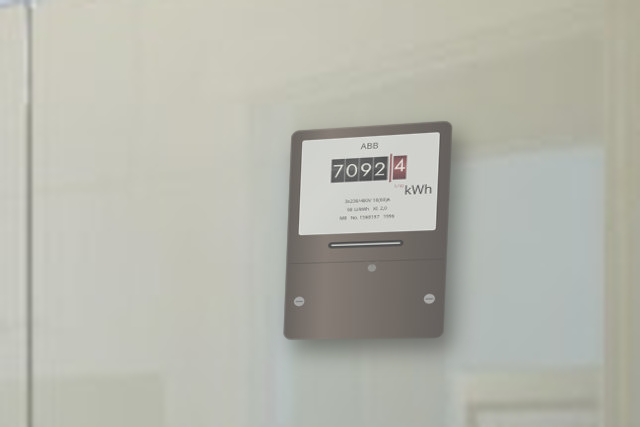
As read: 7092.4kWh
